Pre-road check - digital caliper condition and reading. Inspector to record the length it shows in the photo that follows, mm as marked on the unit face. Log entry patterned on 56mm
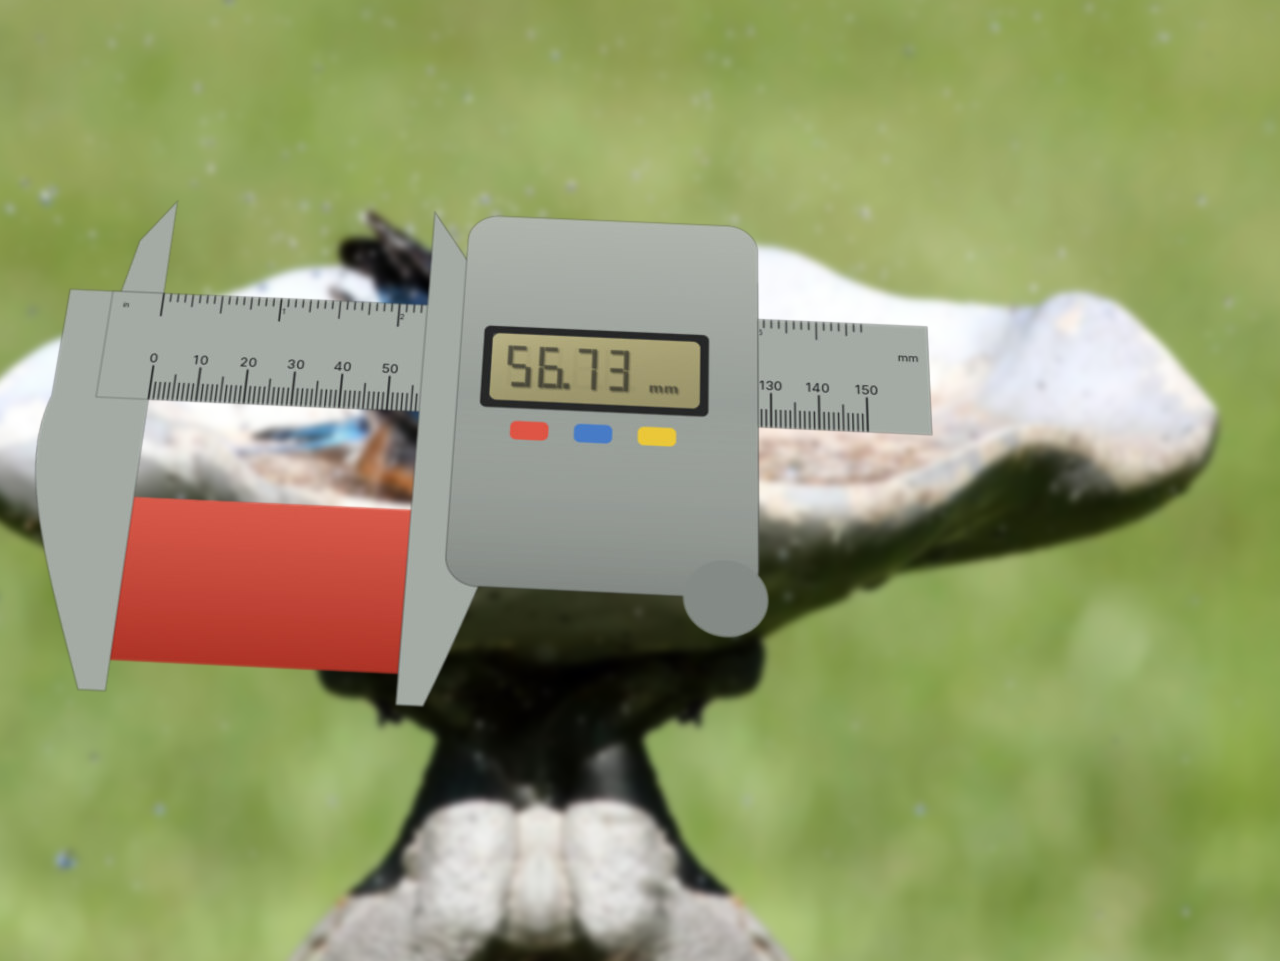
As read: 56.73mm
